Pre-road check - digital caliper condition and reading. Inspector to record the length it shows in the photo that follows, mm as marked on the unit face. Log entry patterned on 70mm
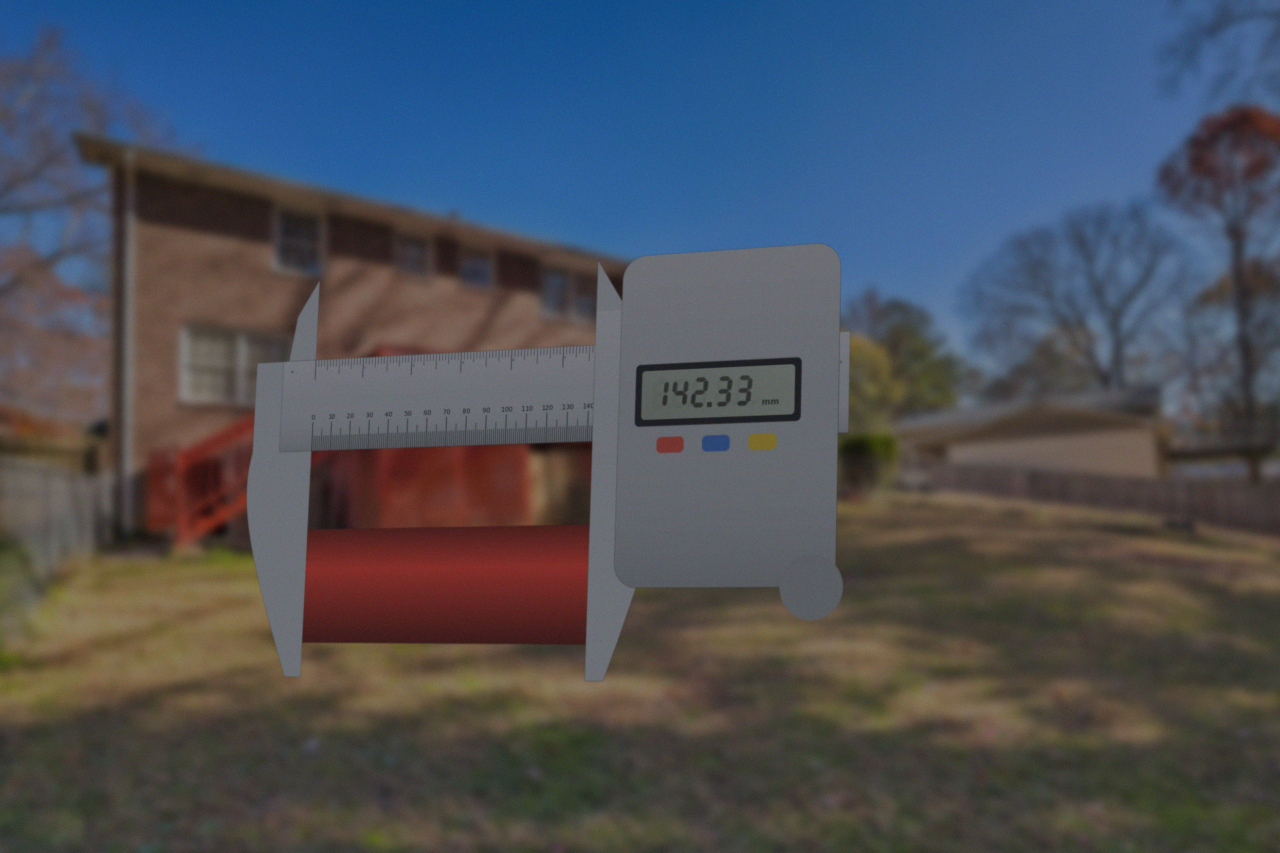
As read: 142.33mm
